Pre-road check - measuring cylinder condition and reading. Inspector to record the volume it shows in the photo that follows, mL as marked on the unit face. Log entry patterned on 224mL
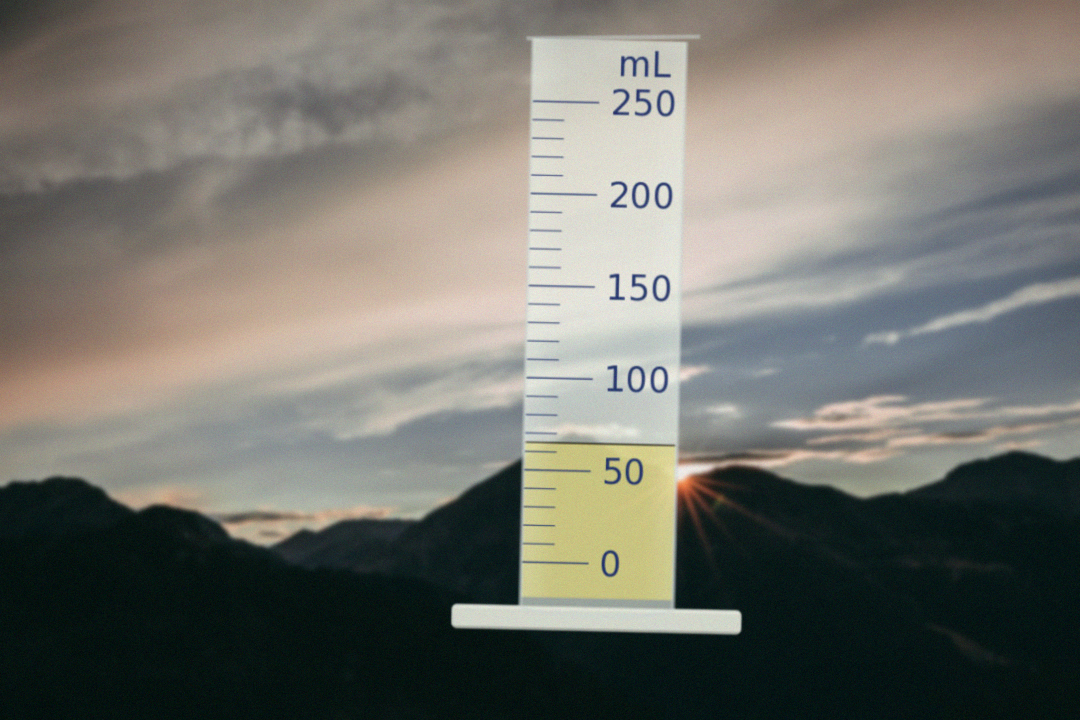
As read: 65mL
